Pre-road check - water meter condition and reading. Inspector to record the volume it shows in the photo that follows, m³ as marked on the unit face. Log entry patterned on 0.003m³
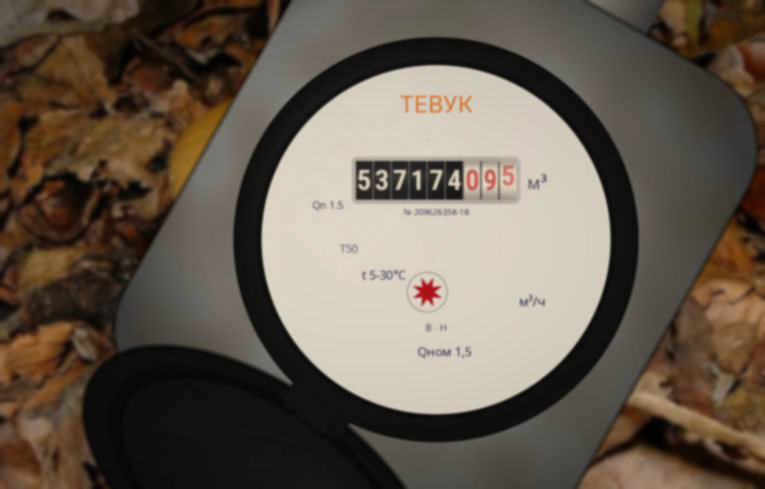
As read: 537174.095m³
